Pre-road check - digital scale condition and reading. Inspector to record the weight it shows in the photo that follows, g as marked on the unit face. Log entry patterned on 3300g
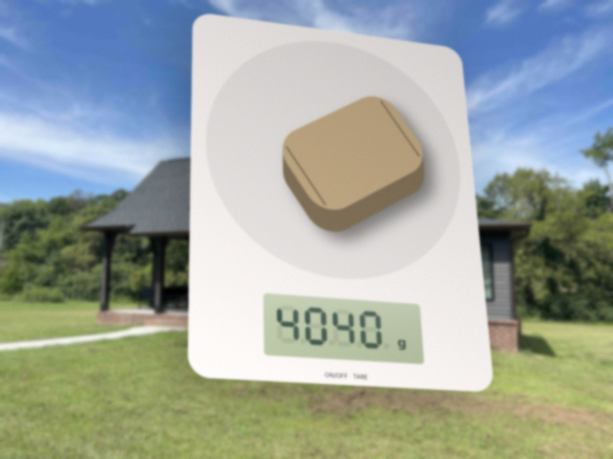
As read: 4040g
